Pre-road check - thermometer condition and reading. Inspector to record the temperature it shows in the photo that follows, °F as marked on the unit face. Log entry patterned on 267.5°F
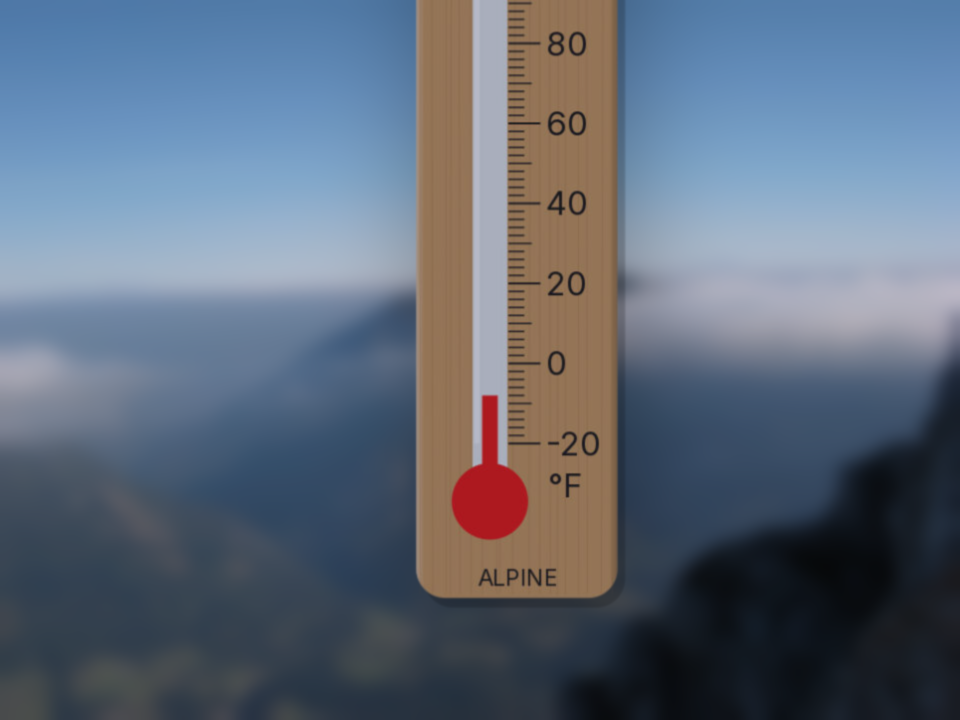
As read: -8°F
